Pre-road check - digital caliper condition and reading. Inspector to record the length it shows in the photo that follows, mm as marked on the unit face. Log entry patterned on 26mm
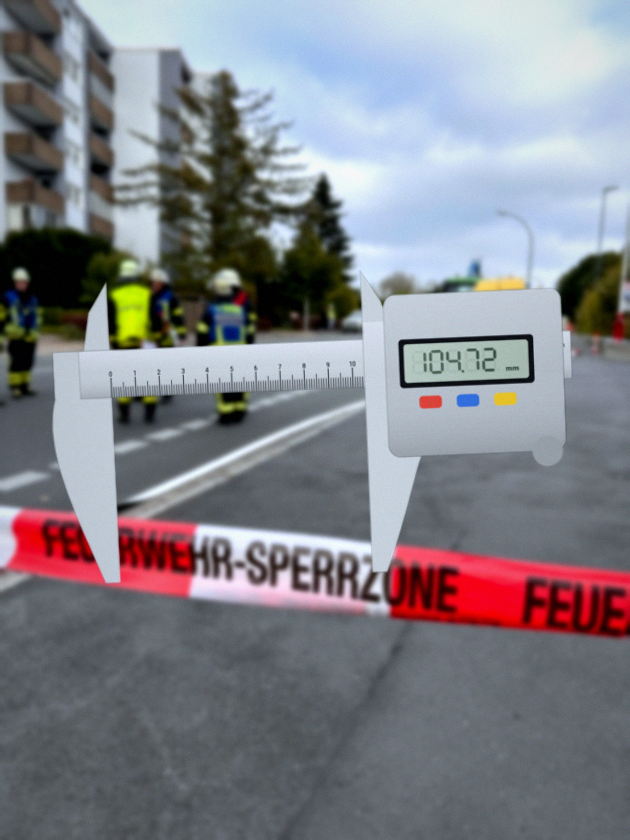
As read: 104.72mm
